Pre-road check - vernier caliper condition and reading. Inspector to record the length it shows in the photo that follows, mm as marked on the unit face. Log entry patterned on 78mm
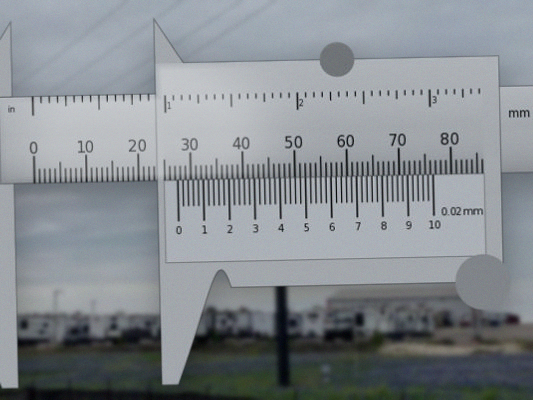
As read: 27.5mm
